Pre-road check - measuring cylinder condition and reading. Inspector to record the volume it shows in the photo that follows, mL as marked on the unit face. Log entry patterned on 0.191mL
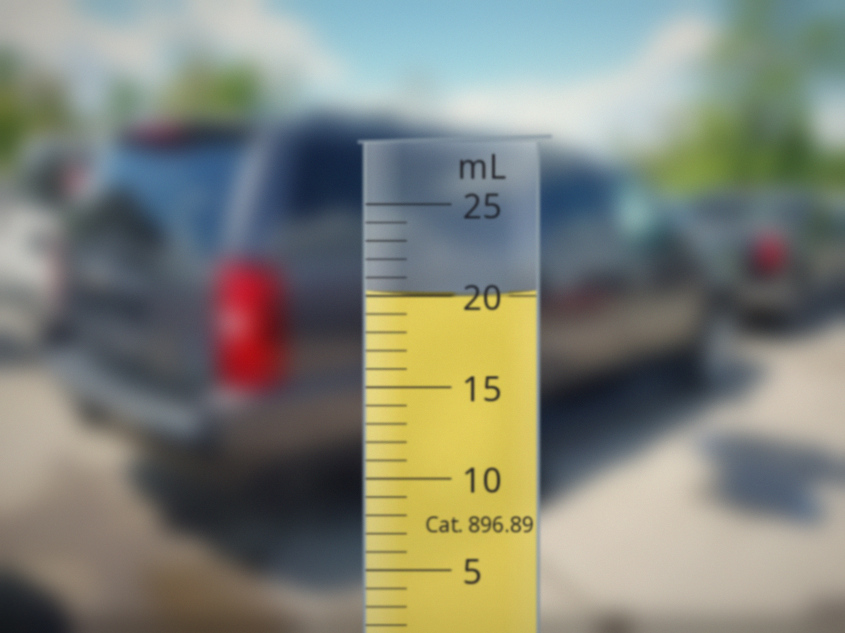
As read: 20mL
